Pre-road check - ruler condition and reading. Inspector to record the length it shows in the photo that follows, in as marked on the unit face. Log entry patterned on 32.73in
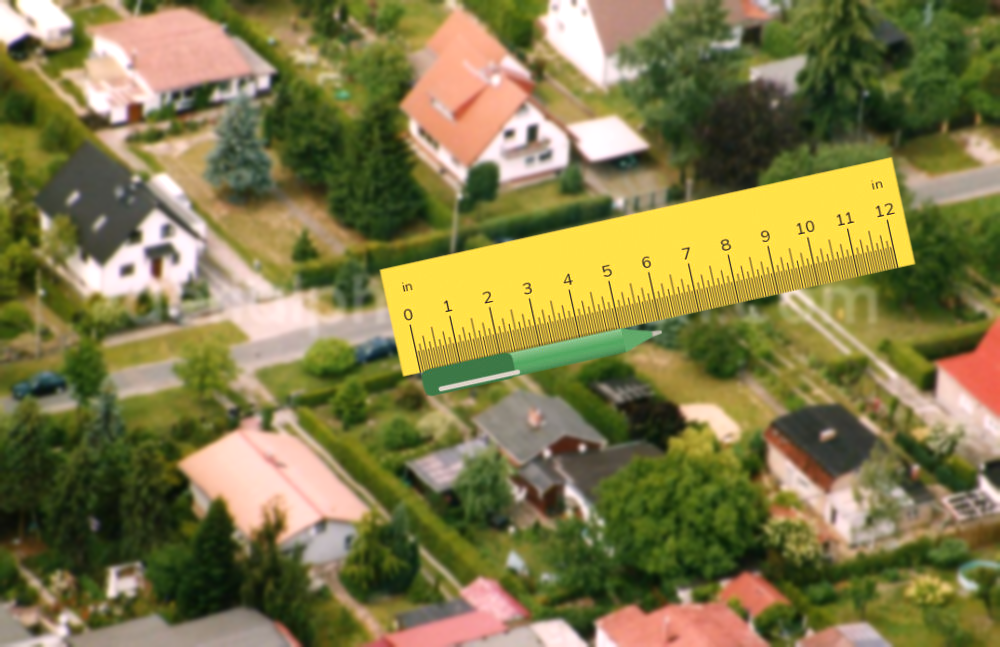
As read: 6in
